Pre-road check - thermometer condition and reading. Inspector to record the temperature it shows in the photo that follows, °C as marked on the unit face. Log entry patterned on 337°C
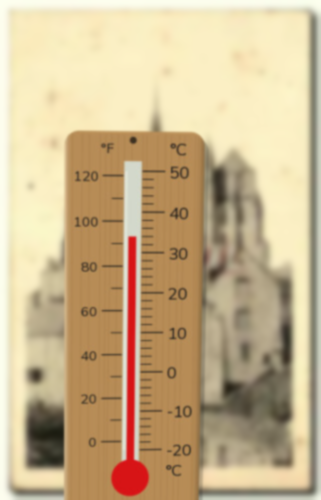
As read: 34°C
